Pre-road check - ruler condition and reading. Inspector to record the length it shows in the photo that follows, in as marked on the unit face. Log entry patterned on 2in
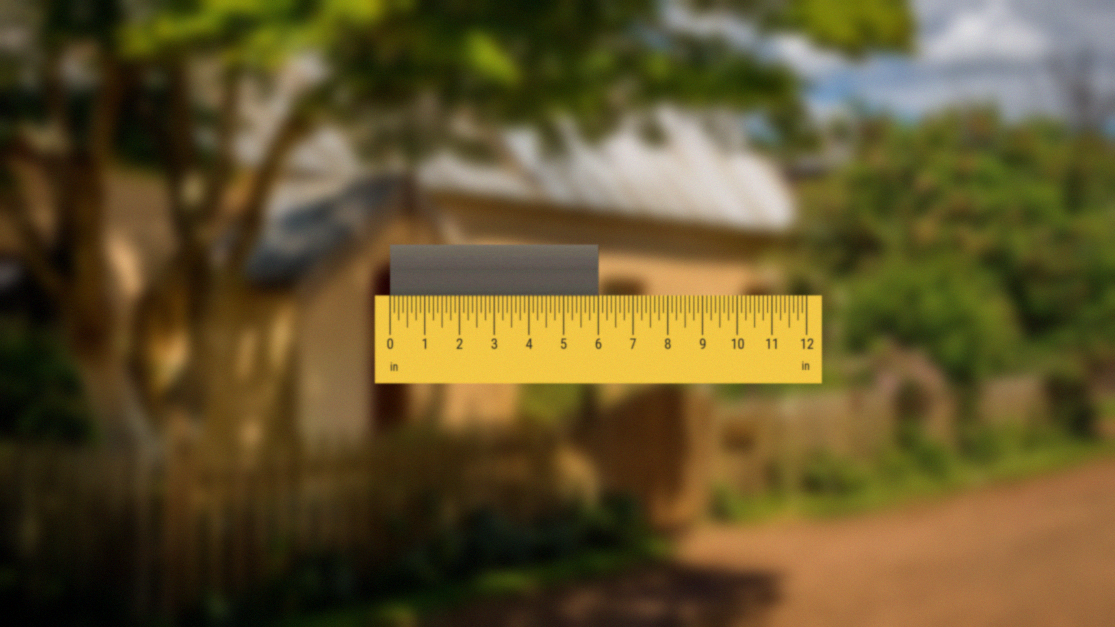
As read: 6in
